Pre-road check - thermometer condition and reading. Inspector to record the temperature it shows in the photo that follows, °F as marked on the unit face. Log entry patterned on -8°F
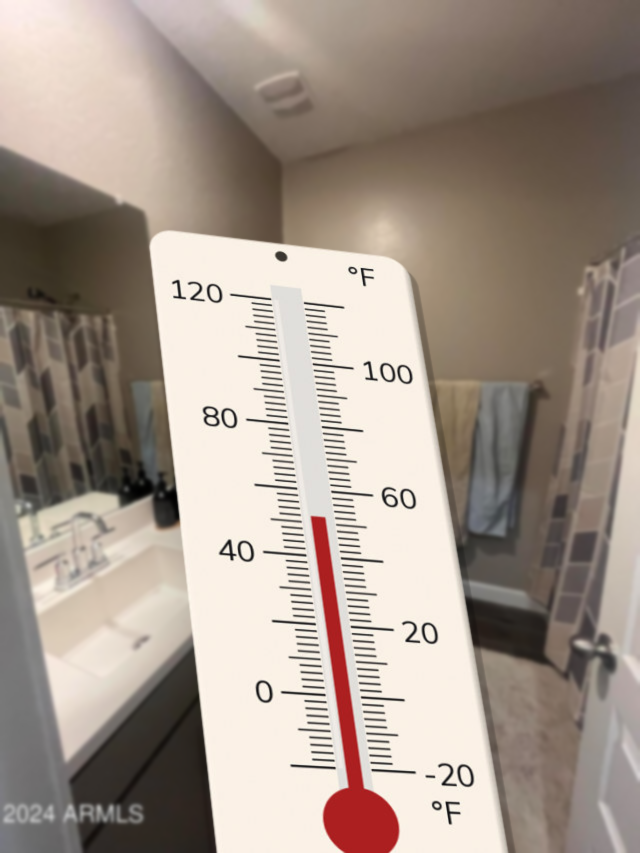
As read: 52°F
